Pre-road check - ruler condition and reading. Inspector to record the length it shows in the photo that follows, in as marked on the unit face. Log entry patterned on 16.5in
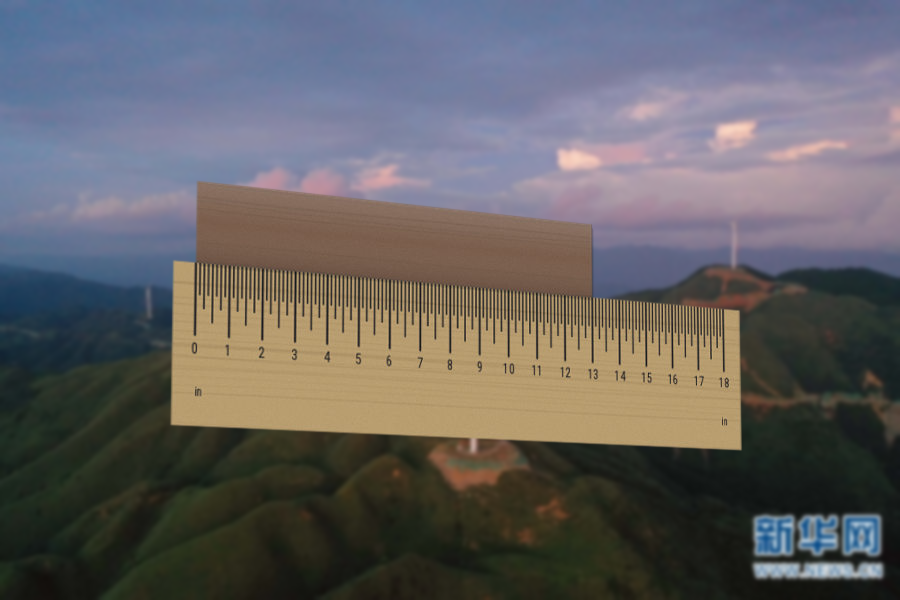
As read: 13in
